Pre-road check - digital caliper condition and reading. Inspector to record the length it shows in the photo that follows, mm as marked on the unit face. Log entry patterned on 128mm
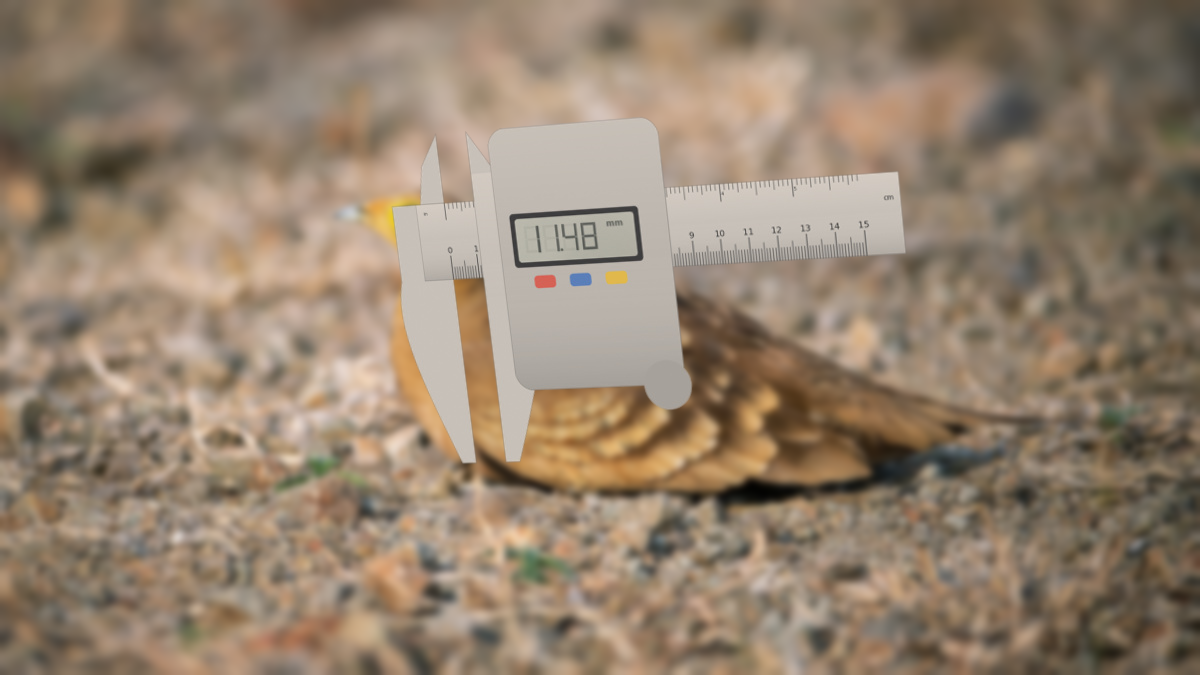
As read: 11.48mm
